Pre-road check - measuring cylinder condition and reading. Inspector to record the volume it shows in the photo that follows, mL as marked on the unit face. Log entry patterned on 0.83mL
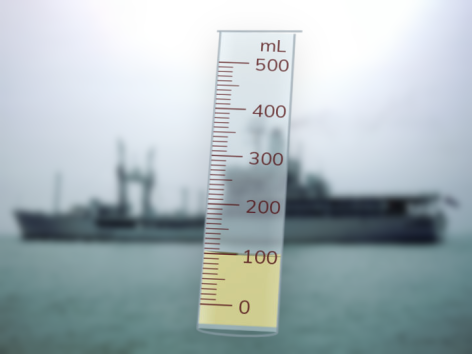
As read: 100mL
